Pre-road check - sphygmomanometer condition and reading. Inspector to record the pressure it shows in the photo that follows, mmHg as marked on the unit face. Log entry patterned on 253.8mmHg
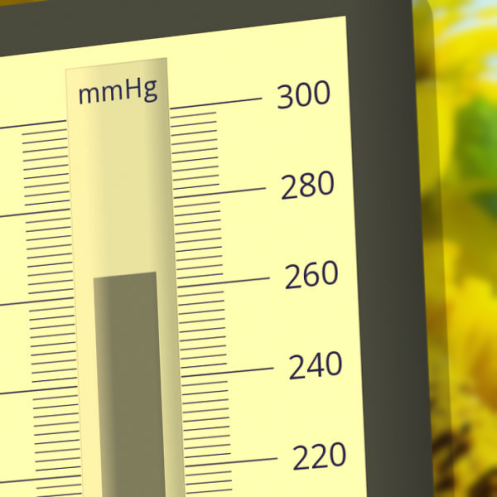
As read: 264mmHg
